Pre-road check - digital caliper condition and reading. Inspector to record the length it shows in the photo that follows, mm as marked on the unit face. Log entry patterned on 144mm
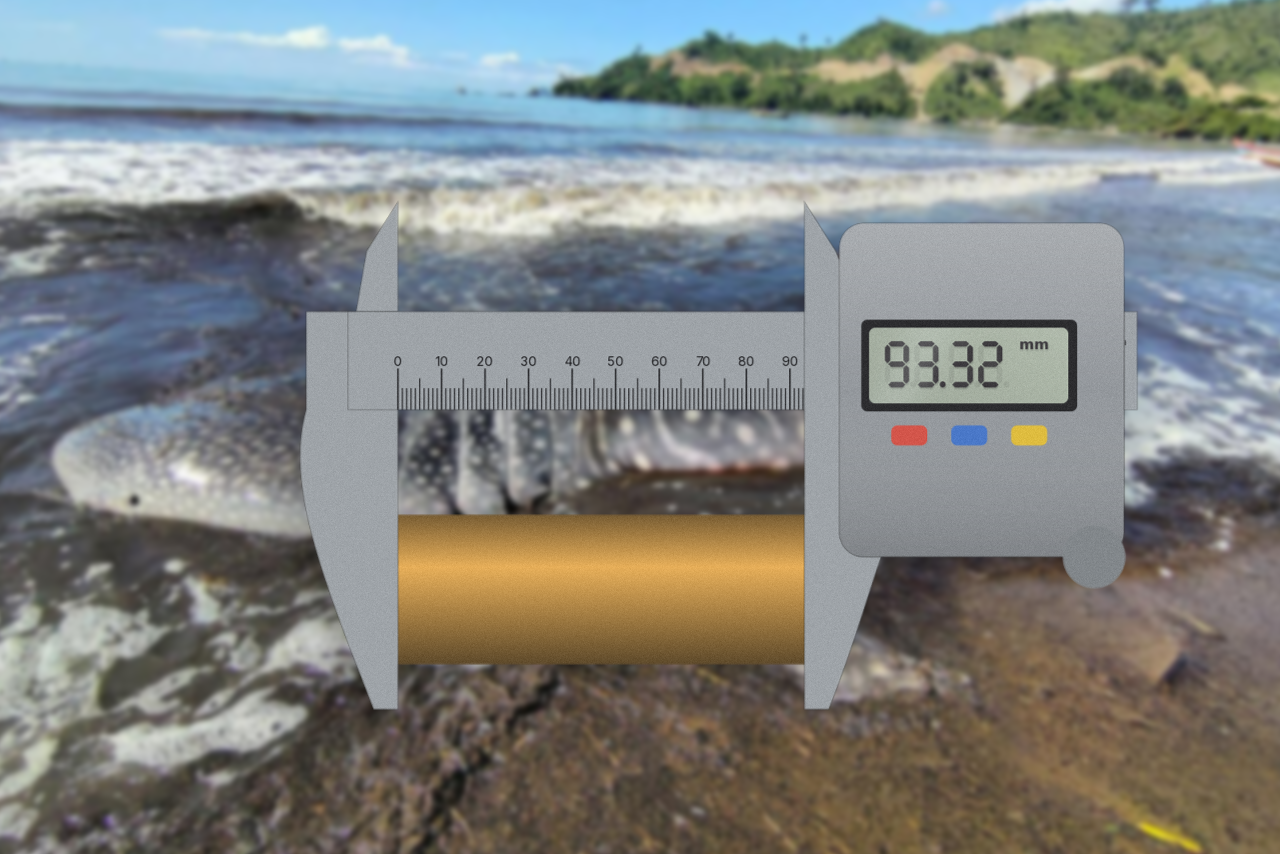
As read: 93.32mm
